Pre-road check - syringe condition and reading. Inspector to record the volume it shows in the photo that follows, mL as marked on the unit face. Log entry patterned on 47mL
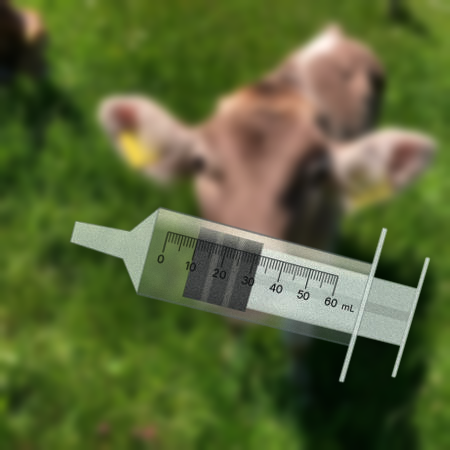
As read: 10mL
